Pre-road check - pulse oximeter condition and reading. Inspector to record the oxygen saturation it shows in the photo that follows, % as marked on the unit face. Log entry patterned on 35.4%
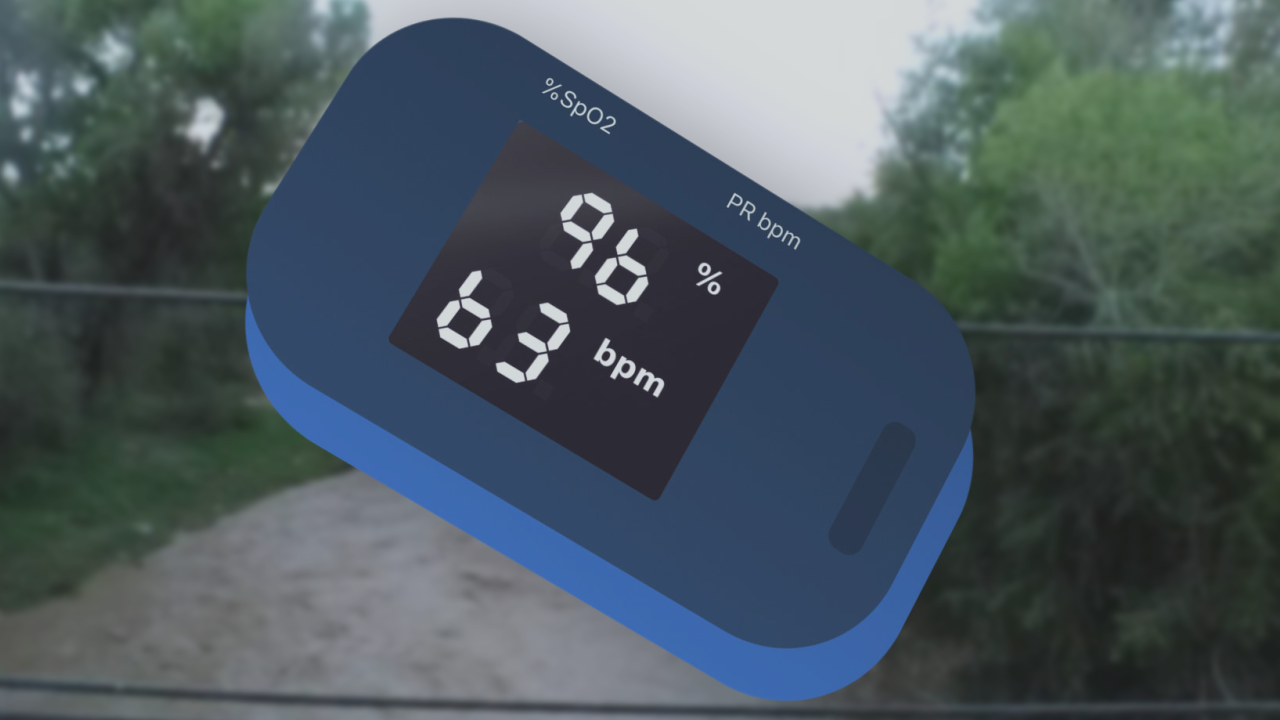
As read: 96%
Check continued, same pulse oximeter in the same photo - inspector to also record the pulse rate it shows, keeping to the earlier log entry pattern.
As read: 63bpm
